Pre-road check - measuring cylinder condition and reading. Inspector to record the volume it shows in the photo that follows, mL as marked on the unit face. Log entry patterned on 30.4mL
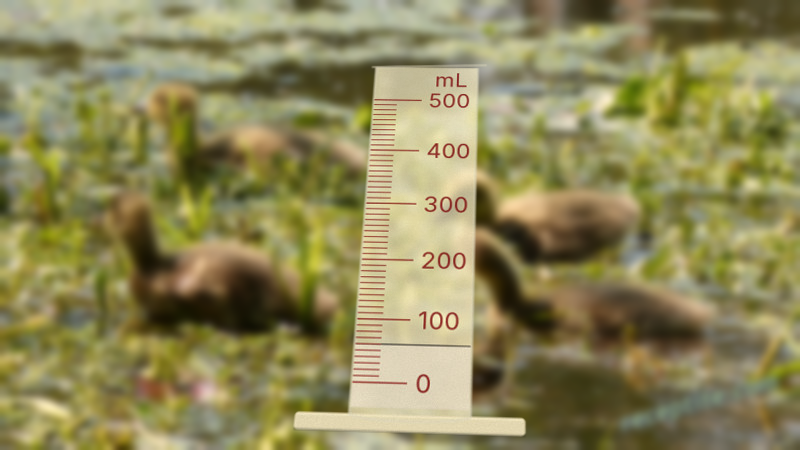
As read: 60mL
